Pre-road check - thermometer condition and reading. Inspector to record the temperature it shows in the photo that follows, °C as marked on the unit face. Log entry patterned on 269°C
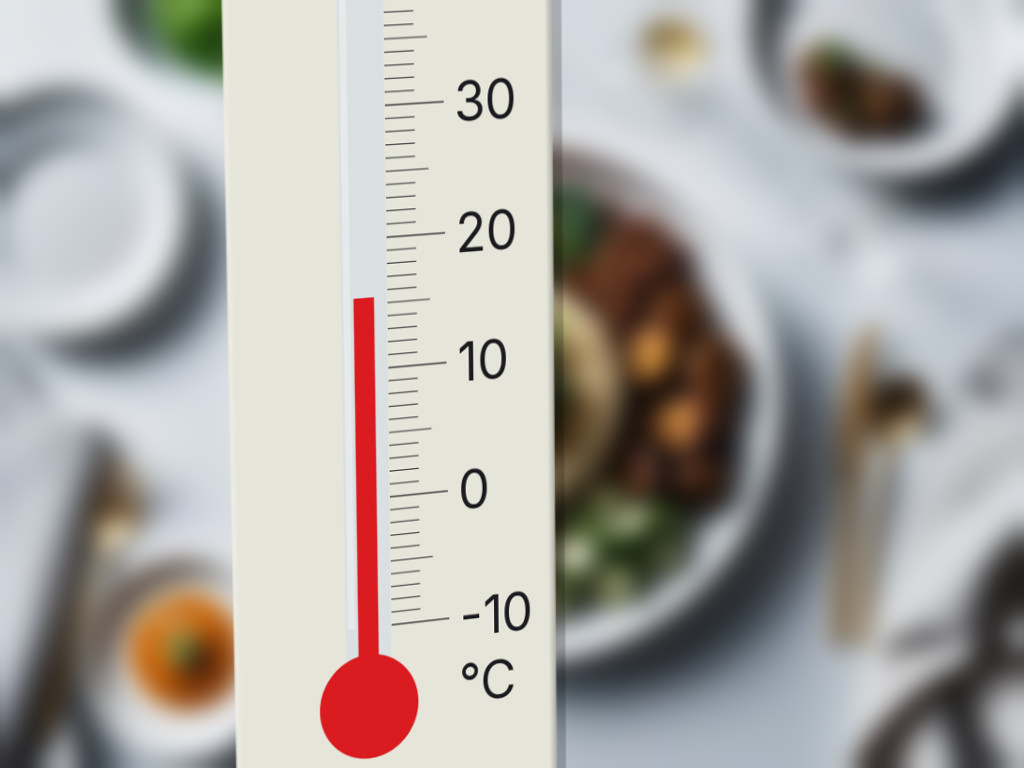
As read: 15.5°C
